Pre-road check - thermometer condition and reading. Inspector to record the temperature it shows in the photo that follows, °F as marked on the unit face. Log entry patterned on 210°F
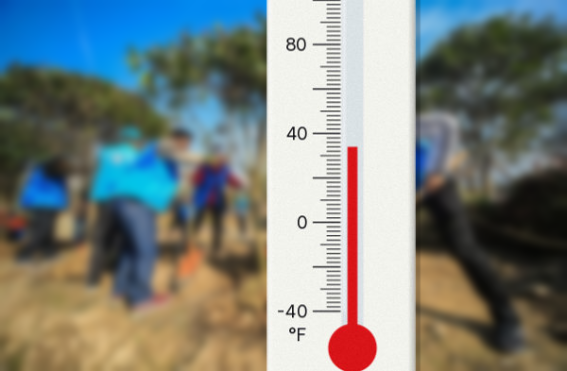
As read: 34°F
